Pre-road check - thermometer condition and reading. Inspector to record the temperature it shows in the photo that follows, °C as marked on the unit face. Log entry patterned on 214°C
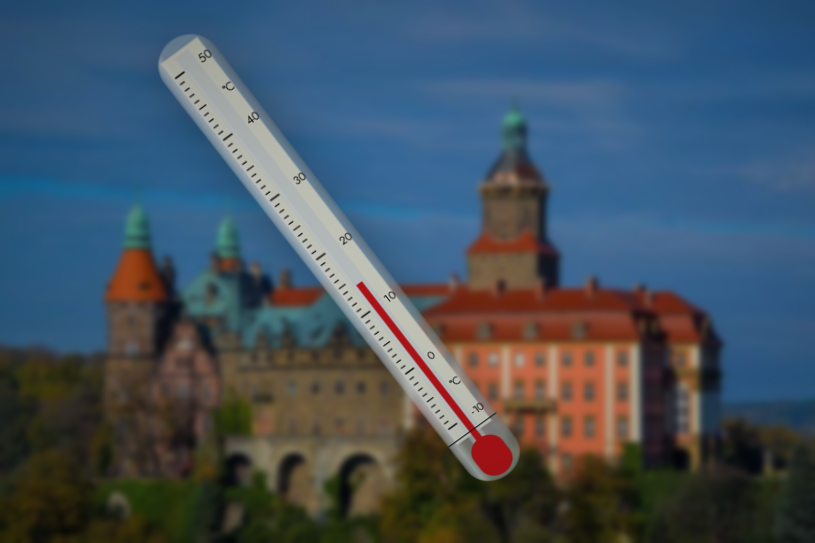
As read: 14°C
